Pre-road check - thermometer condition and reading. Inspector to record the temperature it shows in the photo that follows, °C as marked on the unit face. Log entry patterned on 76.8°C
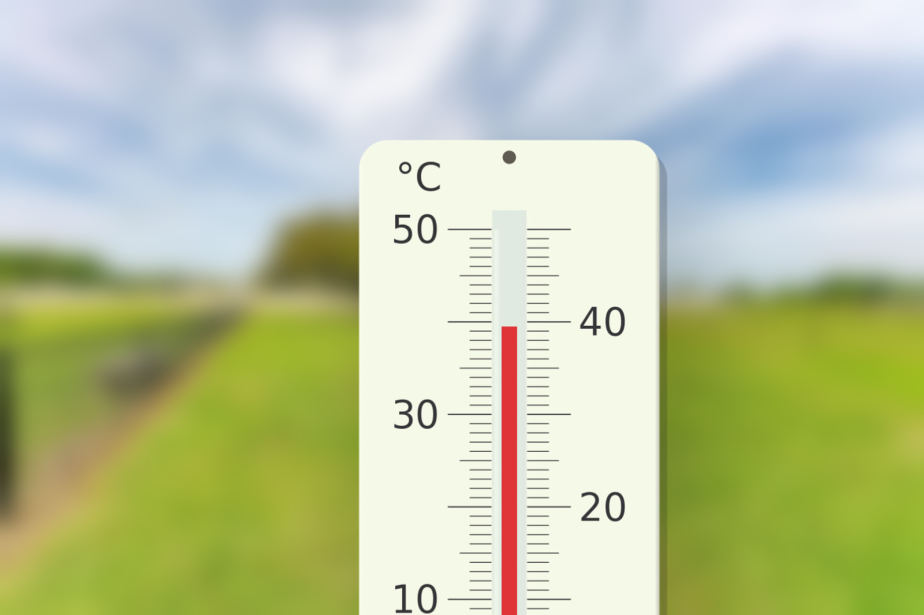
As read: 39.5°C
